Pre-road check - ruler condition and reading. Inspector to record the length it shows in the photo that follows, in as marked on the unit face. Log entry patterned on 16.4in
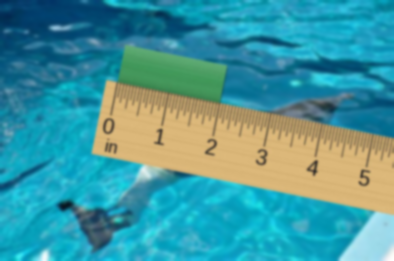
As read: 2in
